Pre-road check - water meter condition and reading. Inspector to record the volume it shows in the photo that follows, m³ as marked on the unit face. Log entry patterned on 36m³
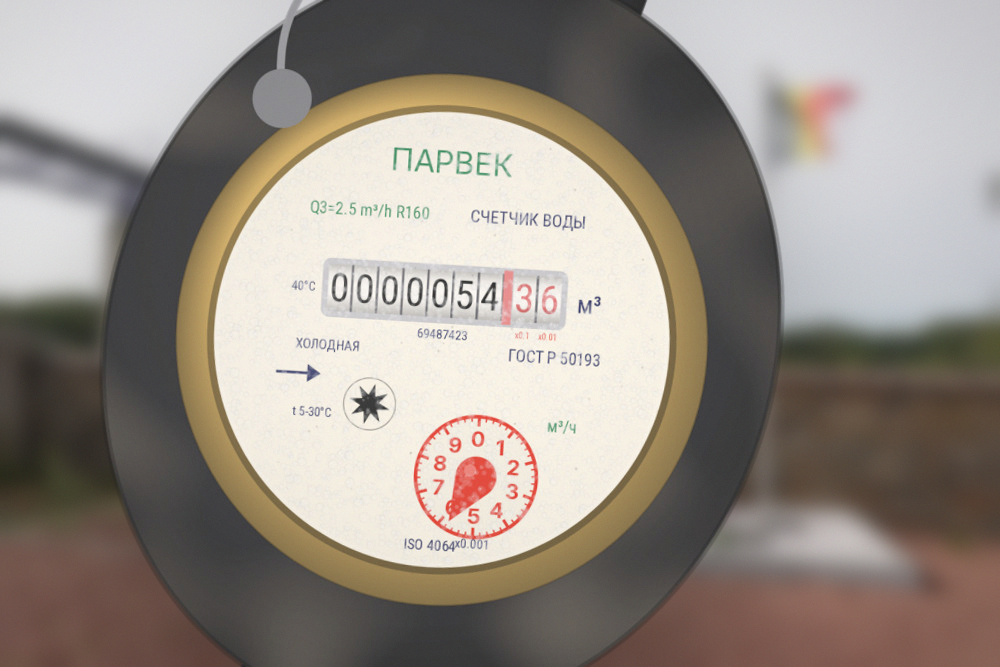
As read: 54.365m³
